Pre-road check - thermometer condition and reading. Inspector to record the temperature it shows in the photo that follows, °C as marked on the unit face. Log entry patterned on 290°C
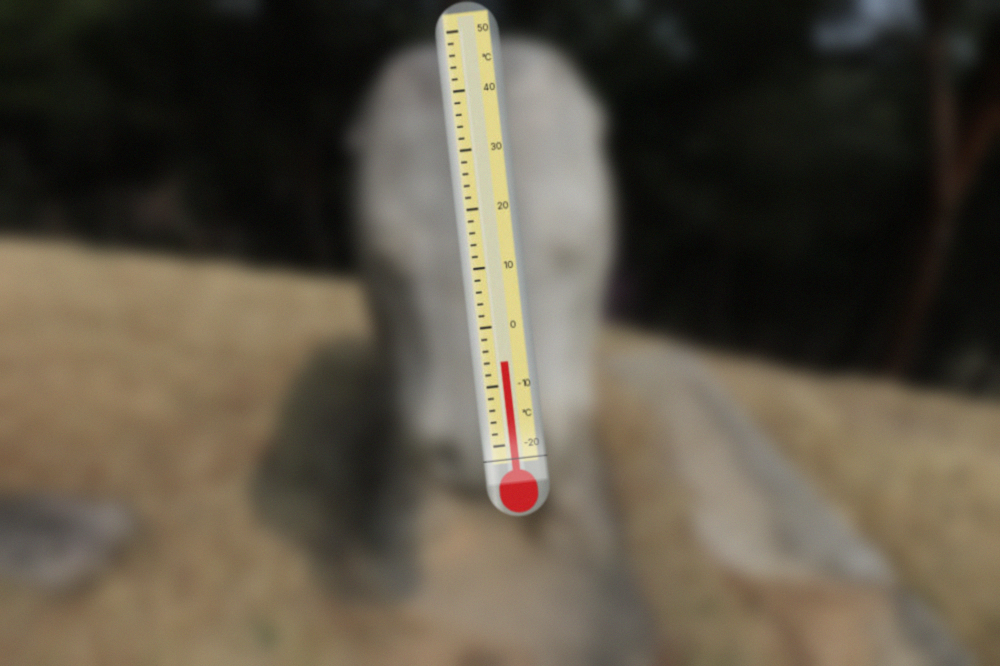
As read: -6°C
